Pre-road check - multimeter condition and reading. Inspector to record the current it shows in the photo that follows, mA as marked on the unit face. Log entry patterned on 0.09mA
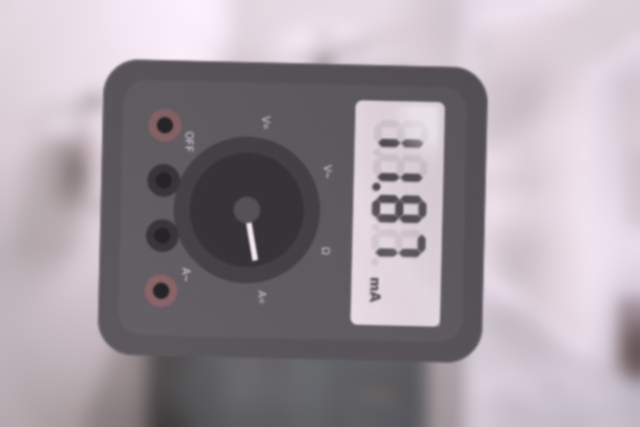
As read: 11.87mA
